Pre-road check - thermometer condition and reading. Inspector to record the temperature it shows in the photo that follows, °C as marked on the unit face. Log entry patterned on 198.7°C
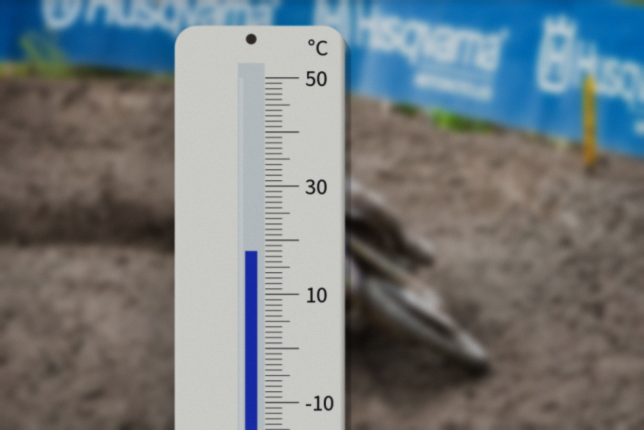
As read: 18°C
